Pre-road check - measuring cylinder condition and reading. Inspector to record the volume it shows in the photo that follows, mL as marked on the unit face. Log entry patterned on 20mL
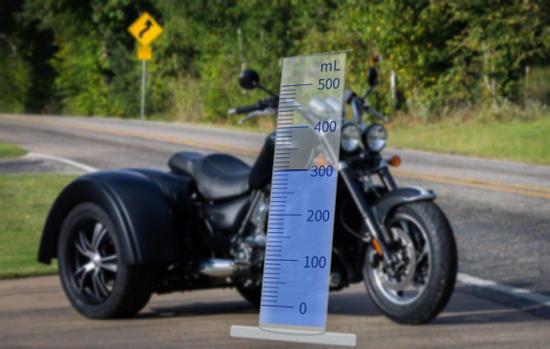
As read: 300mL
